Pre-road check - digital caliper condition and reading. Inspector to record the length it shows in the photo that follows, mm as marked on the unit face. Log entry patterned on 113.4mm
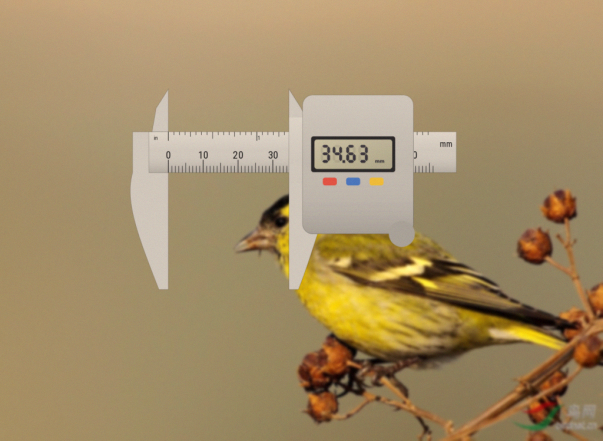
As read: 34.63mm
